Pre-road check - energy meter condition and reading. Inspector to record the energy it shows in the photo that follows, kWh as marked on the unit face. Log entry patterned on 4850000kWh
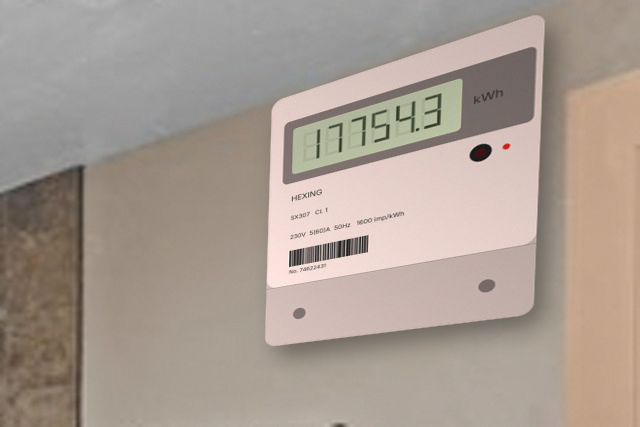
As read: 17754.3kWh
